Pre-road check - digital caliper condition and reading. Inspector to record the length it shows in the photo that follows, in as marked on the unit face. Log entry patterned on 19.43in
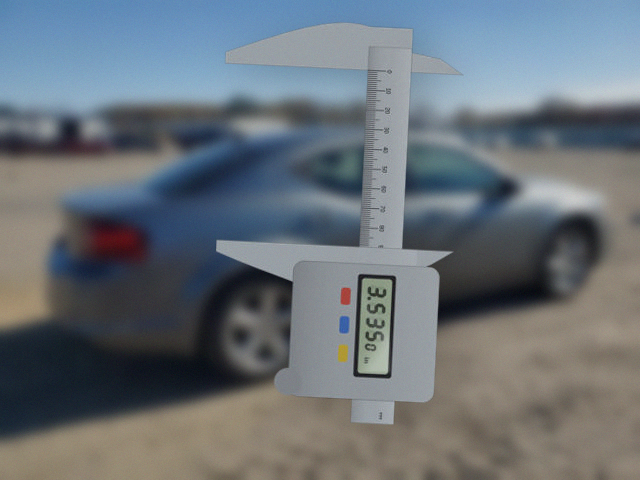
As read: 3.5350in
